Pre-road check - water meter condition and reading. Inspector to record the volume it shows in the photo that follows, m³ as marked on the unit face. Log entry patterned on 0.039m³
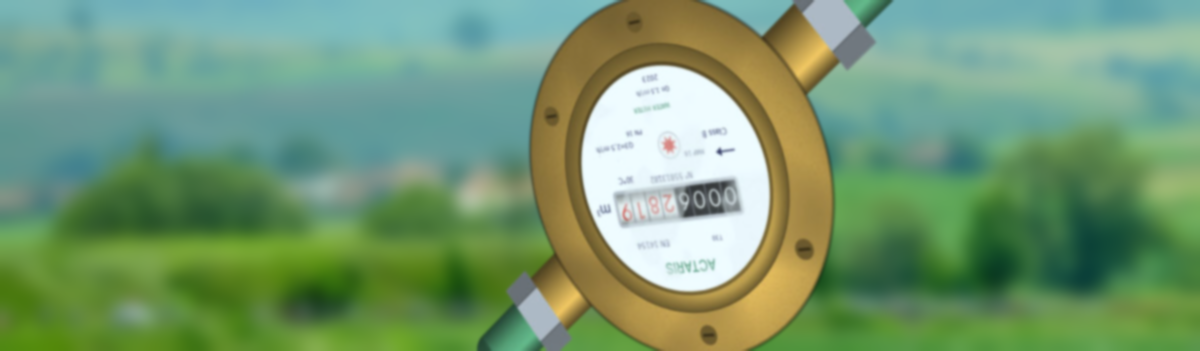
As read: 6.2819m³
